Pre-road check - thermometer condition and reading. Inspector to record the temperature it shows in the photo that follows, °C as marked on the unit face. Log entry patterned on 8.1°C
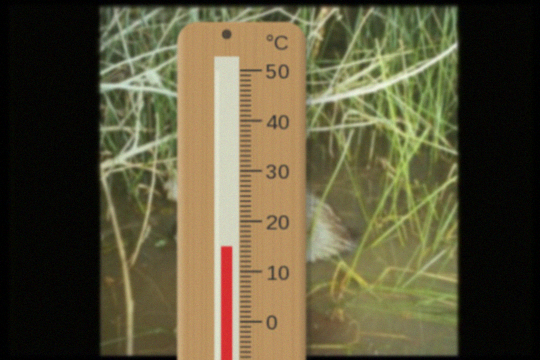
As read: 15°C
